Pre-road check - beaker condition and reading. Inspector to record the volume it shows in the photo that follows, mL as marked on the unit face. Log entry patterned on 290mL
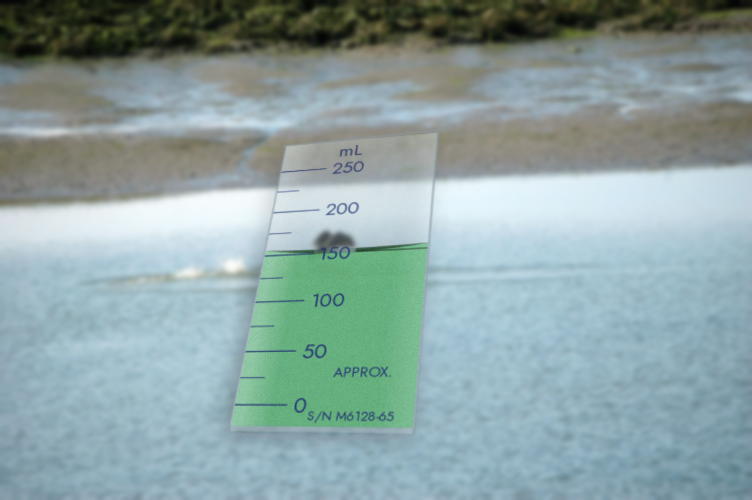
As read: 150mL
